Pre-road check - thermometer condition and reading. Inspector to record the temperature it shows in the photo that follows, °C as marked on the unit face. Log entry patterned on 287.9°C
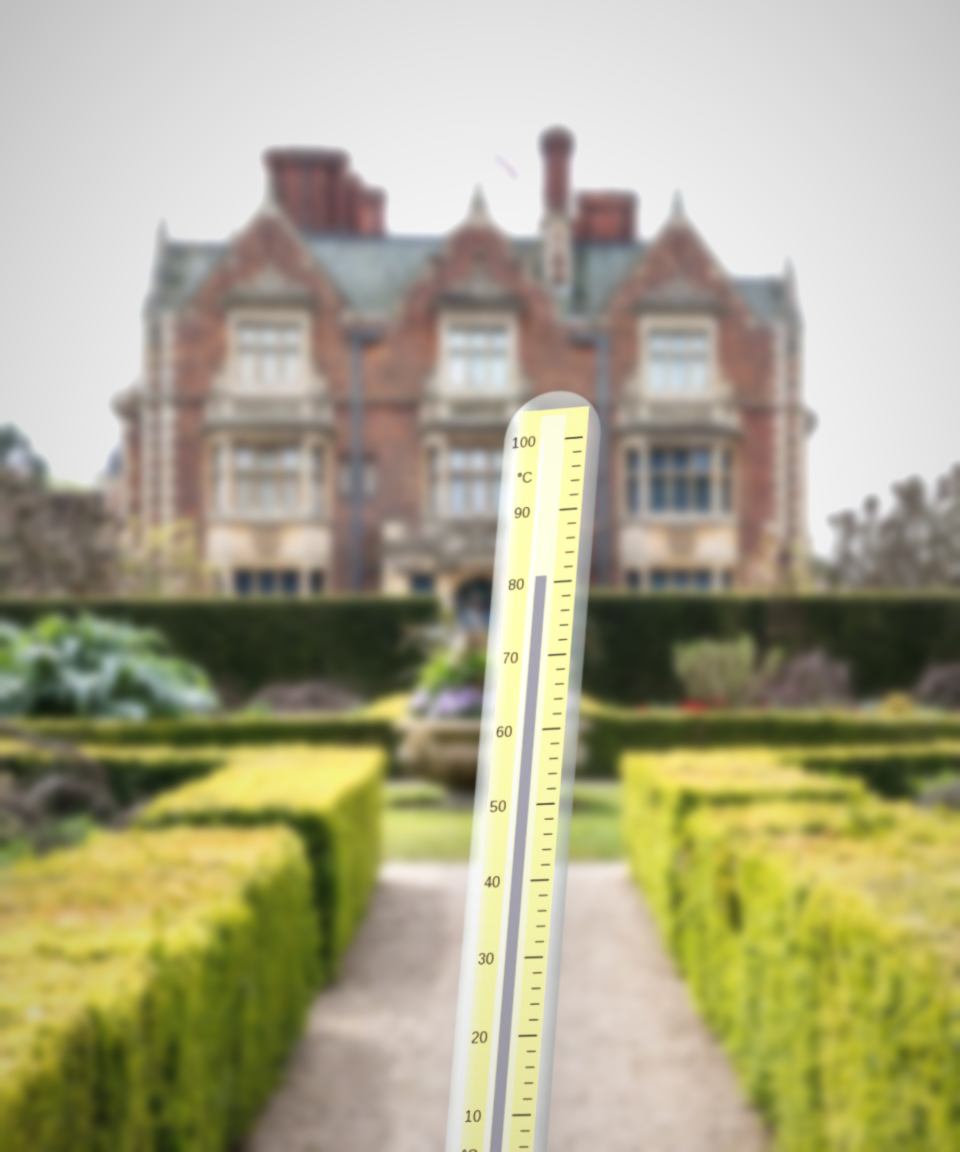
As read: 81°C
